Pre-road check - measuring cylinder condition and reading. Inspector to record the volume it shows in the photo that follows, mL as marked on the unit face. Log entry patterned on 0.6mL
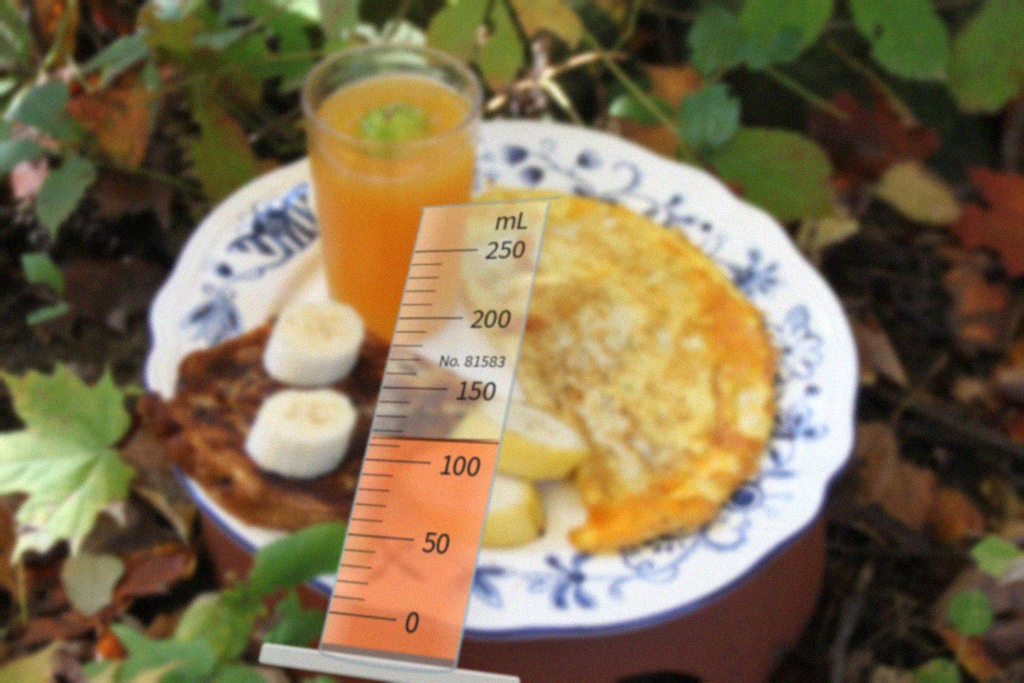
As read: 115mL
